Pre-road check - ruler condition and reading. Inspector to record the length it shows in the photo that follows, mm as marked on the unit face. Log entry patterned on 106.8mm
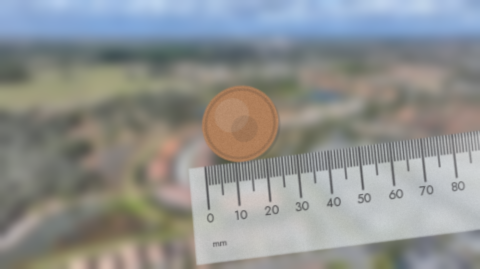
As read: 25mm
